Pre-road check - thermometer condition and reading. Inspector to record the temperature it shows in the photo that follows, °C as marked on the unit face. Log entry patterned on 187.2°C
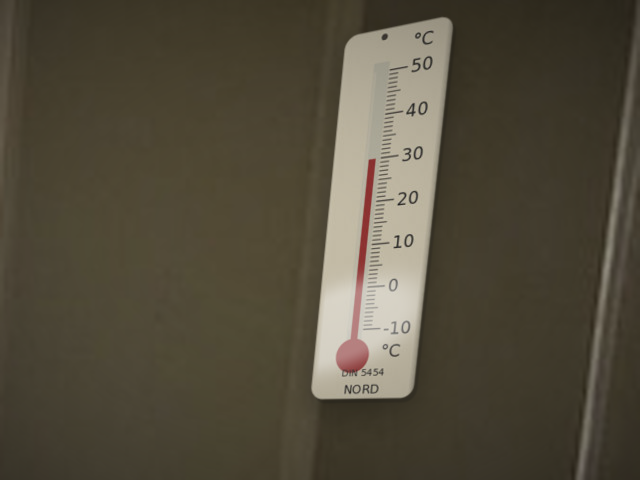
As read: 30°C
